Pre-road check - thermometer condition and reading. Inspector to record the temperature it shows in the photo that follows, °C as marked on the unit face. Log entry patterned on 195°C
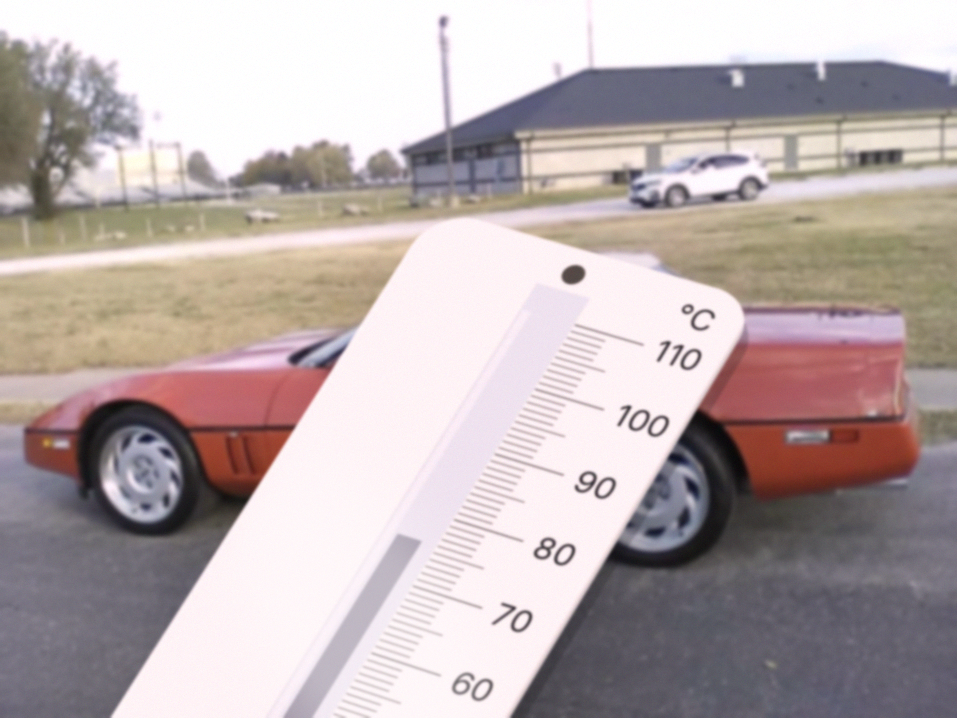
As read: 76°C
